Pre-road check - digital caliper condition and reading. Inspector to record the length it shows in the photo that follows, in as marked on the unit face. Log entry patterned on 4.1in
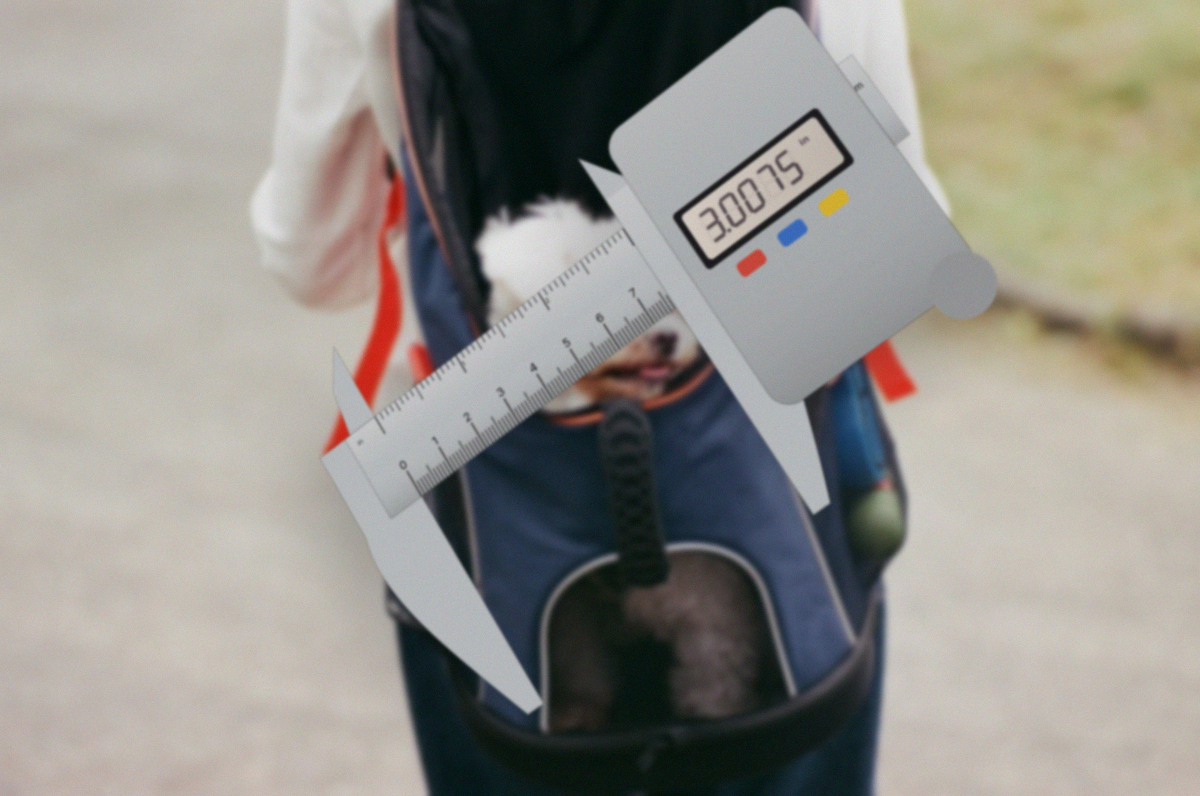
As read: 3.0075in
